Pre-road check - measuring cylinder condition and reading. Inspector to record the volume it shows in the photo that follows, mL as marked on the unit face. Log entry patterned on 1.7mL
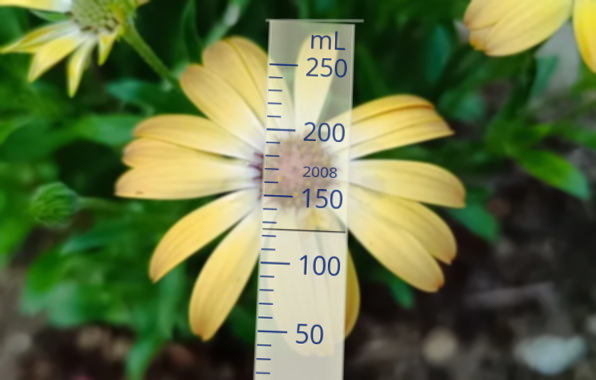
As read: 125mL
